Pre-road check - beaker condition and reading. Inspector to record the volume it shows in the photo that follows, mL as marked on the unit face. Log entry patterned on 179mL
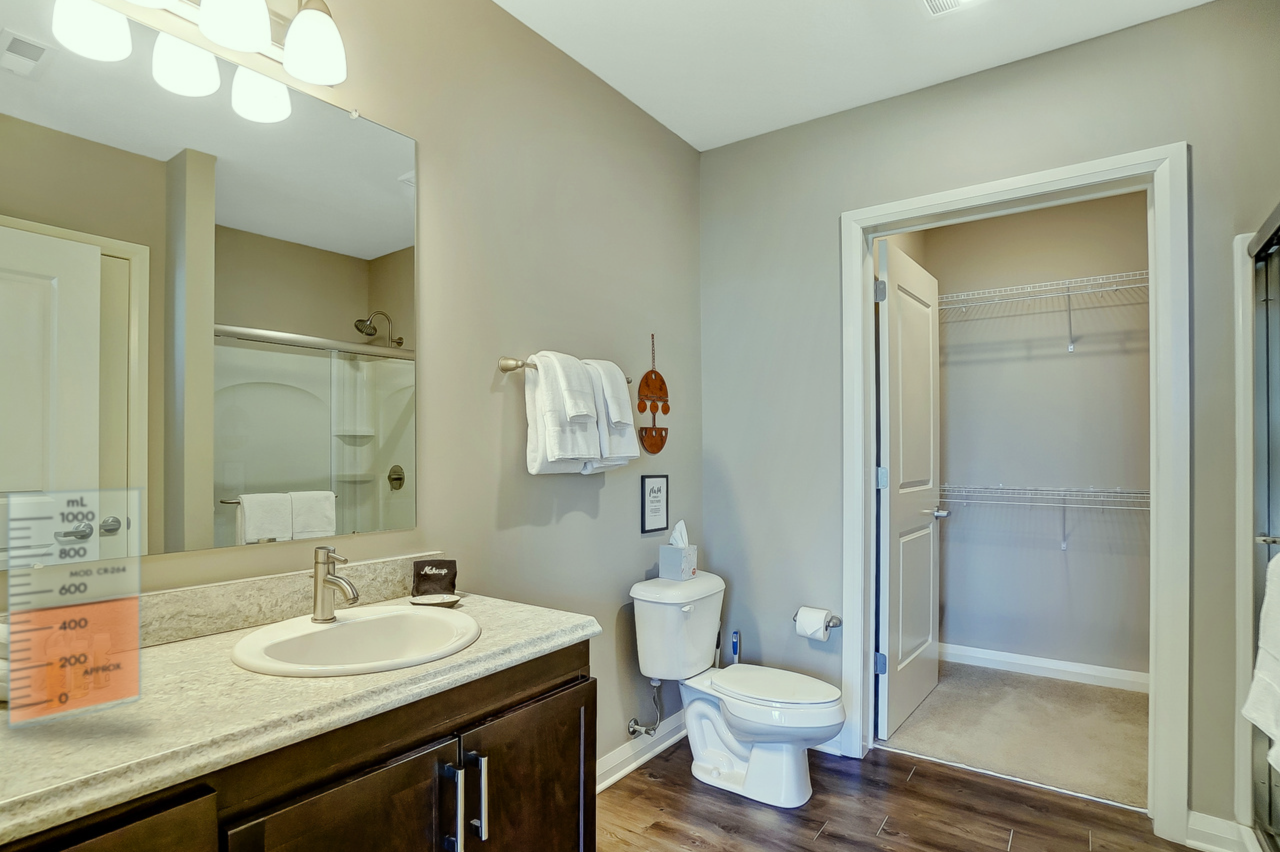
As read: 500mL
